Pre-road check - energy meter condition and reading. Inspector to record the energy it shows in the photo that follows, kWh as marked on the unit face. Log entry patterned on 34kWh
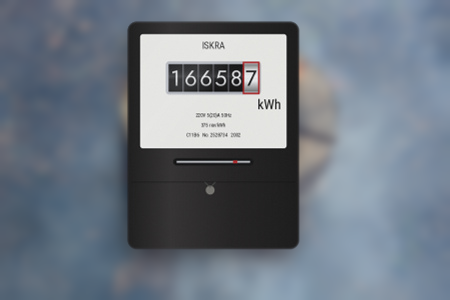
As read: 16658.7kWh
